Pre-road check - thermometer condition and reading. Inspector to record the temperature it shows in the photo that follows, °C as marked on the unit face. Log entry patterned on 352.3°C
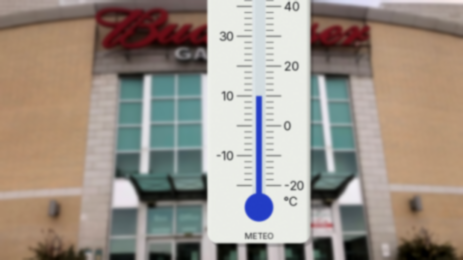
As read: 10°C
